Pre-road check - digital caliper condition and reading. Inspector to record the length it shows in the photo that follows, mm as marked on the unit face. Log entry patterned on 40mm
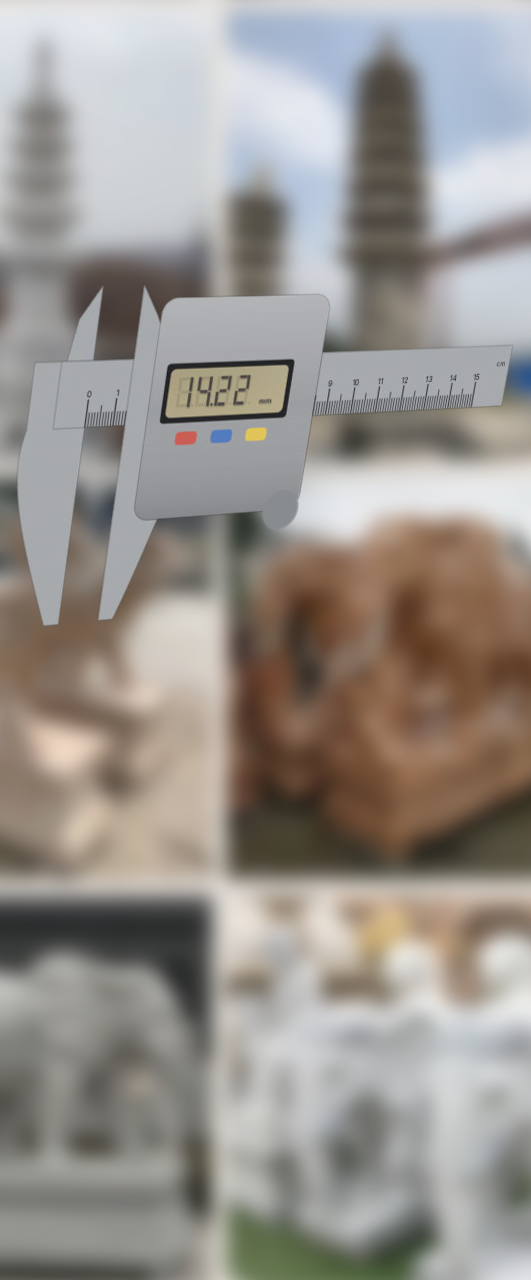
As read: 14.22mm
